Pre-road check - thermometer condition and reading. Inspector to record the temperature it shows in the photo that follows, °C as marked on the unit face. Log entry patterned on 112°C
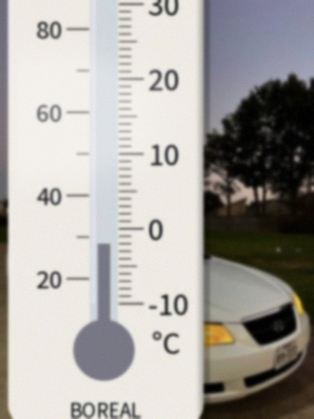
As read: -2°C
